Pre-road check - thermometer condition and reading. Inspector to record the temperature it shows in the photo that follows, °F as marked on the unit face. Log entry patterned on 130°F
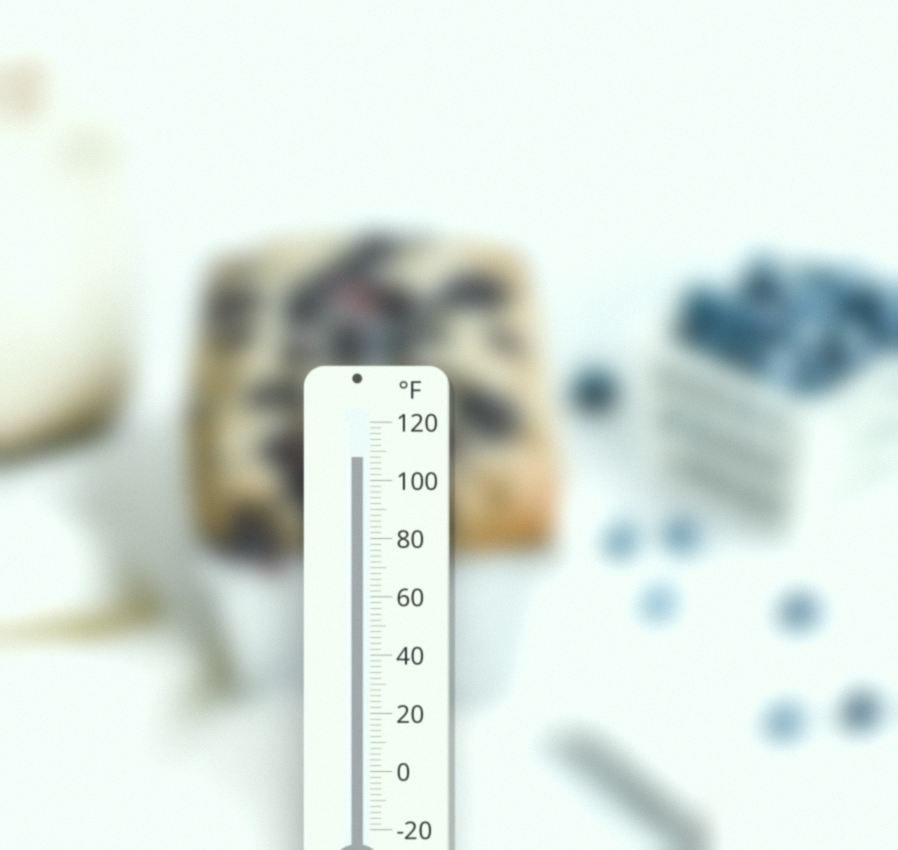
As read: 108°F
